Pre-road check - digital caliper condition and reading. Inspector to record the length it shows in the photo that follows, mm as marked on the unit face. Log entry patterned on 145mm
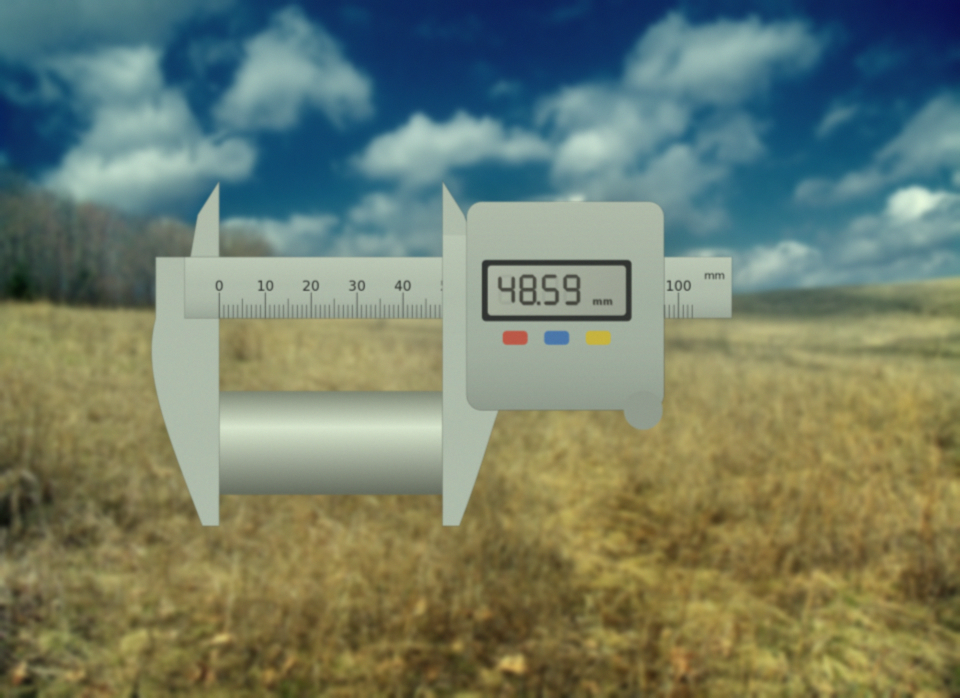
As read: 48.59mm
